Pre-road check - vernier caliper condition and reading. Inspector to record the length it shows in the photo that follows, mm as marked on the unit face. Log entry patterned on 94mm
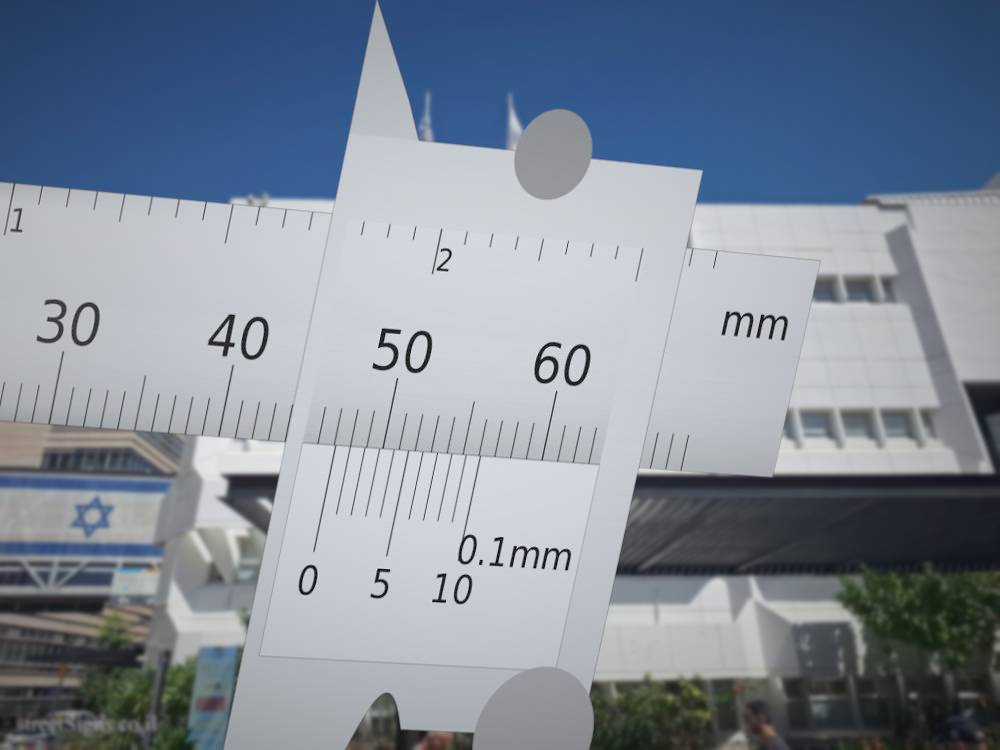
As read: 47.1mm
